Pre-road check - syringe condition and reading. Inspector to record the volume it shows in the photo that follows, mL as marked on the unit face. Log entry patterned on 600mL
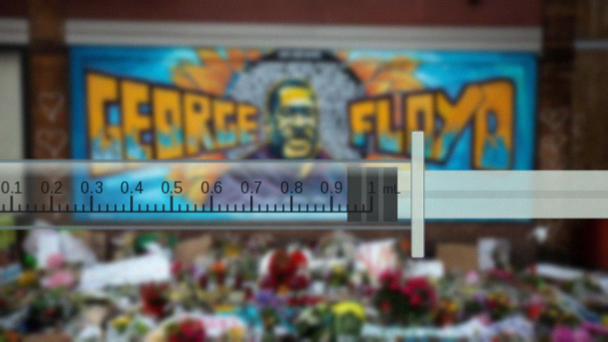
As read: 0.94mL
